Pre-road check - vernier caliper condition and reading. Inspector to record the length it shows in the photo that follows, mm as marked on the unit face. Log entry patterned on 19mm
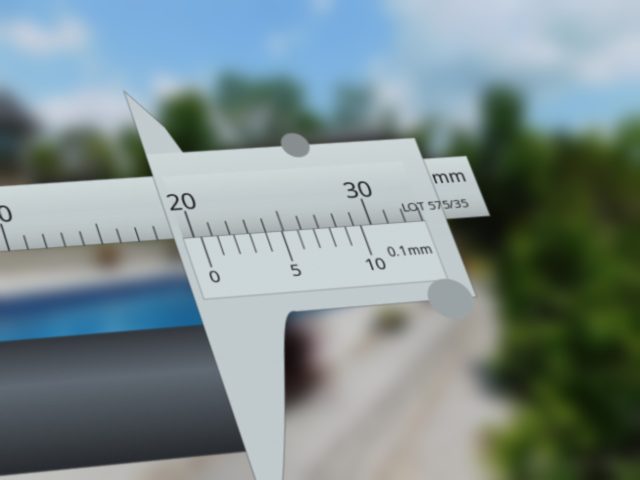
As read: 20.4mm
